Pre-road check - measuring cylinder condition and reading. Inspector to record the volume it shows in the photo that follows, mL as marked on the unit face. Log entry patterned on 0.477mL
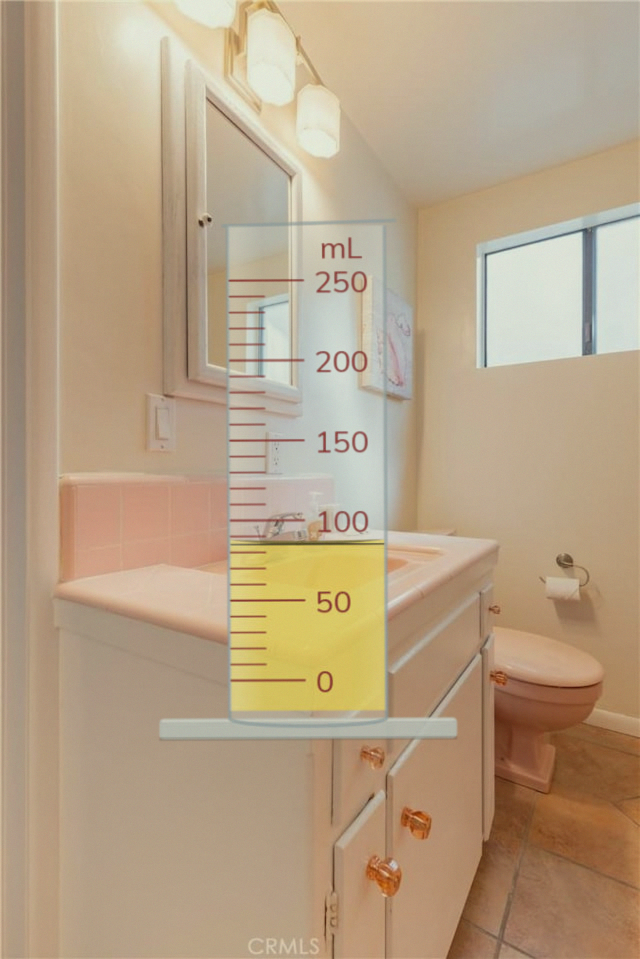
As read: 85mL
